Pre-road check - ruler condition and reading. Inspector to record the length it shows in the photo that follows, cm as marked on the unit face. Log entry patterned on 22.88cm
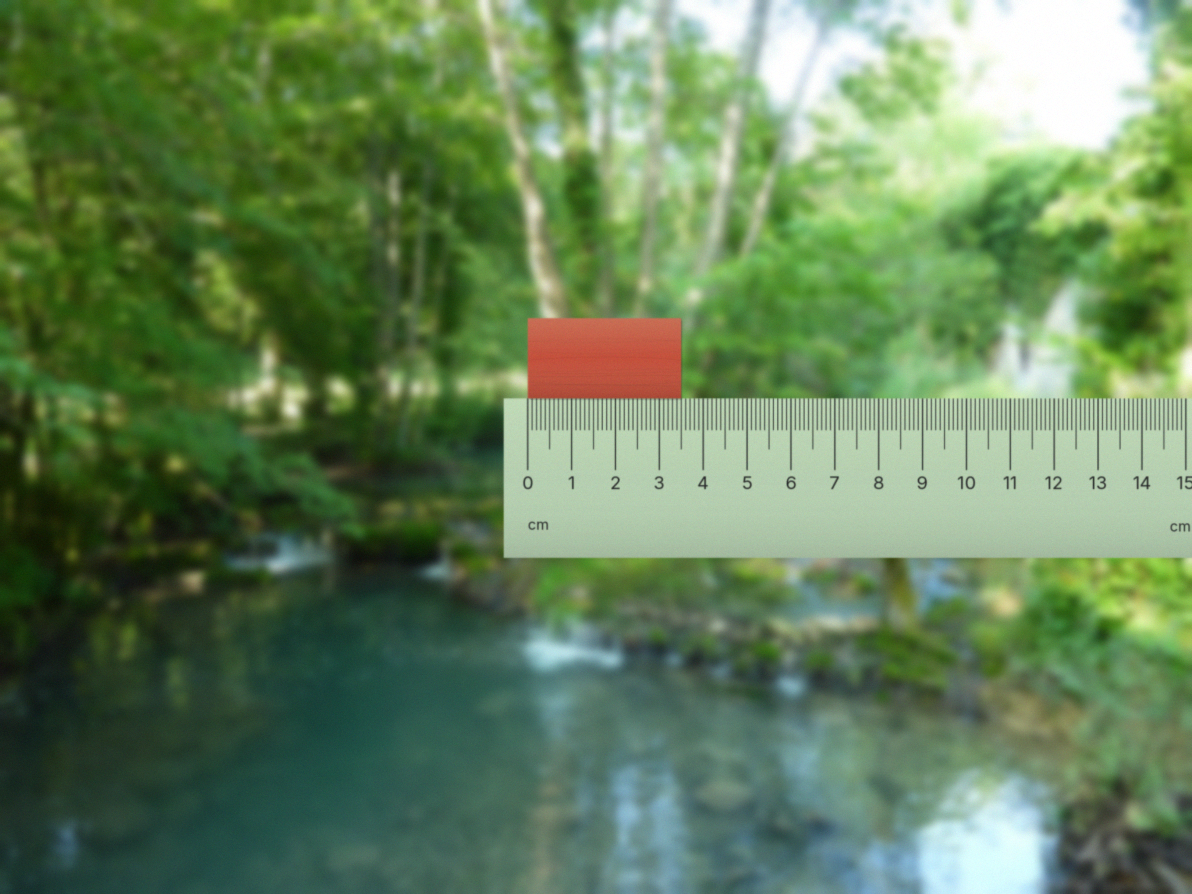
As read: 3.5cm
